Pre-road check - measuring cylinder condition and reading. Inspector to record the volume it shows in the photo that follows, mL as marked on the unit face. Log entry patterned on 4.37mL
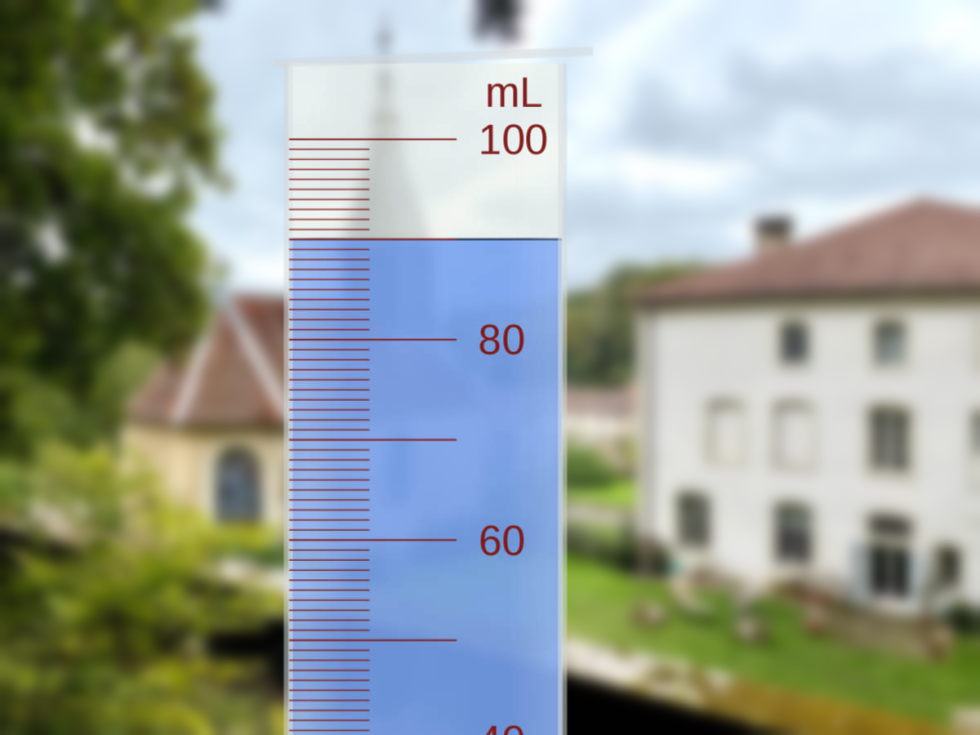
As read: 90mL
